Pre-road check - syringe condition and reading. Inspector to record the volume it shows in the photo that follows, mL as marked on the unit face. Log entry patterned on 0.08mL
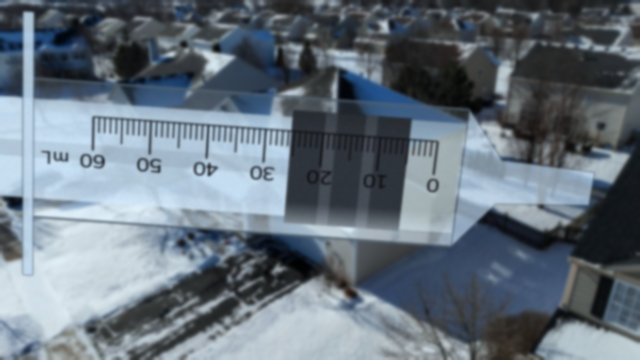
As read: 5mL
